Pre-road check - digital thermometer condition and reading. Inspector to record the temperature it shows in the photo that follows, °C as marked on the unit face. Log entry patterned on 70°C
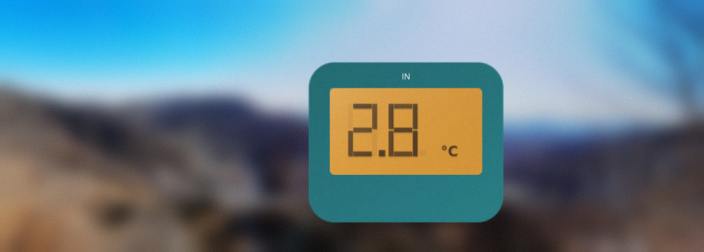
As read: 2.8°C
